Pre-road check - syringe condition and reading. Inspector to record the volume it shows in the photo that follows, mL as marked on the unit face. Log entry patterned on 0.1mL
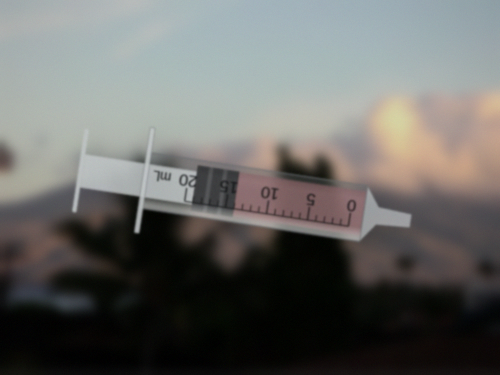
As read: 14mL
